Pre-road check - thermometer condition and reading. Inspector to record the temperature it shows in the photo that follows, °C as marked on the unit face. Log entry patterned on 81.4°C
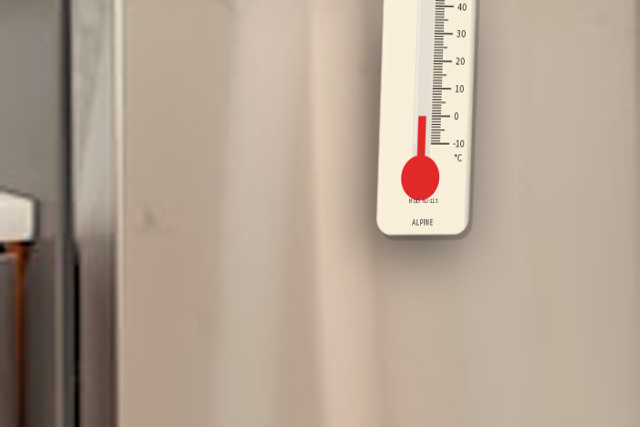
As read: 0°C
